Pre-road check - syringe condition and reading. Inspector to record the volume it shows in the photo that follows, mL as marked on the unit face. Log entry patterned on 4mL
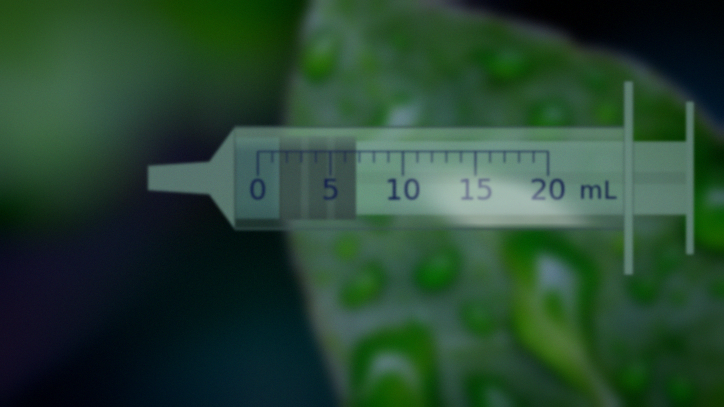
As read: 1.5mL
